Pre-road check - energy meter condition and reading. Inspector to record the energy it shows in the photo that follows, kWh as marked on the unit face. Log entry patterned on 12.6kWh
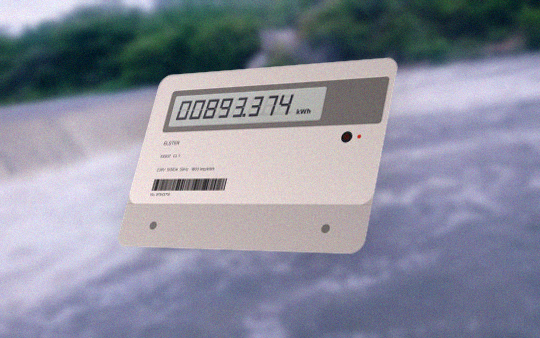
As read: 893.374kWh
